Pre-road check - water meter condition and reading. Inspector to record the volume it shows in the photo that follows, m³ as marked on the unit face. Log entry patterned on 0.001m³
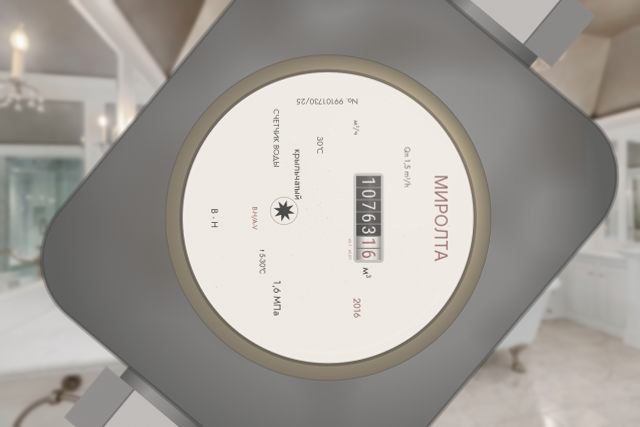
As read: 10763.16m³
